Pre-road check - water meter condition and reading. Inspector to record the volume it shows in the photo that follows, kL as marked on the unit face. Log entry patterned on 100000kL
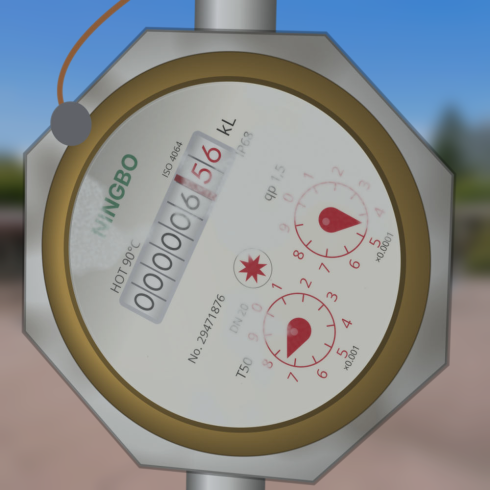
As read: 6.5674kL
